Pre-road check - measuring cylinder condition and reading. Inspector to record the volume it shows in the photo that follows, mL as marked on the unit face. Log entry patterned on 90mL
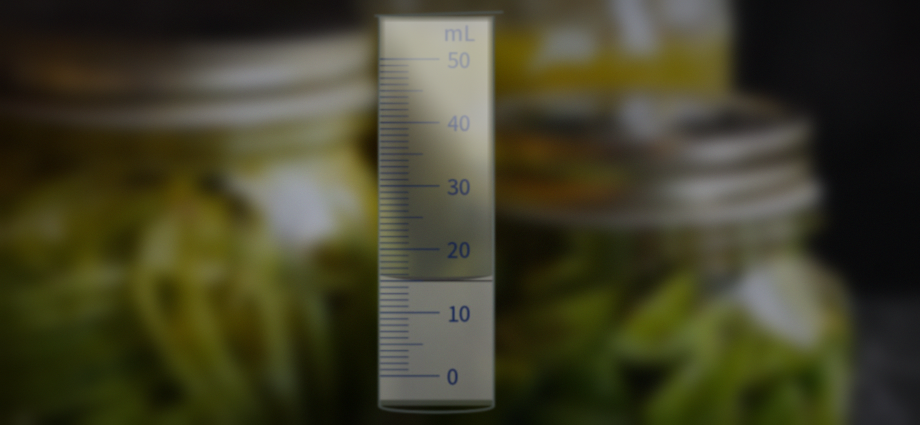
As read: 15mL
